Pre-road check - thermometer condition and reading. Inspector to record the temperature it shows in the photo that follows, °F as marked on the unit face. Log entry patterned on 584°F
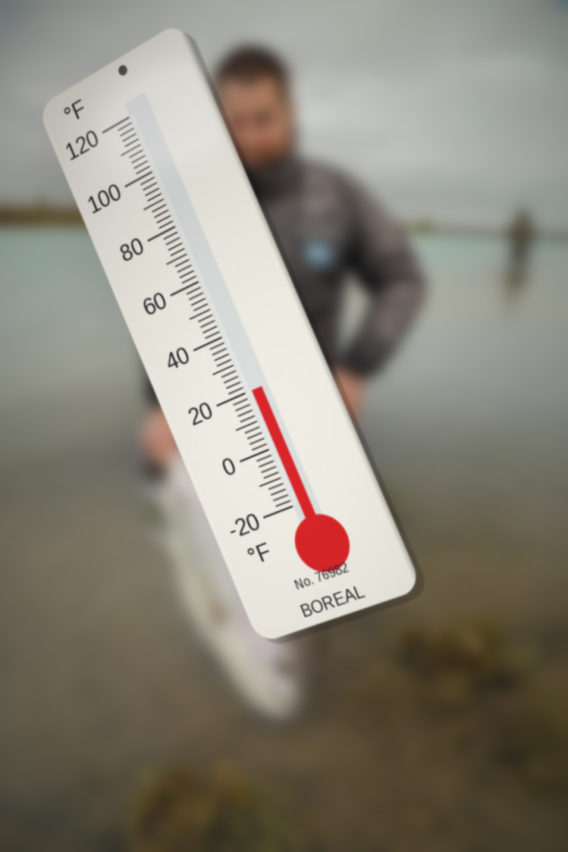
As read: 20°F
